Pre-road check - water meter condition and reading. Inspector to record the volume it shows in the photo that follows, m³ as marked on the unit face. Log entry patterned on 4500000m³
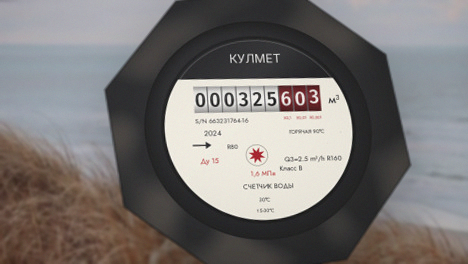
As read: 325.603m³
